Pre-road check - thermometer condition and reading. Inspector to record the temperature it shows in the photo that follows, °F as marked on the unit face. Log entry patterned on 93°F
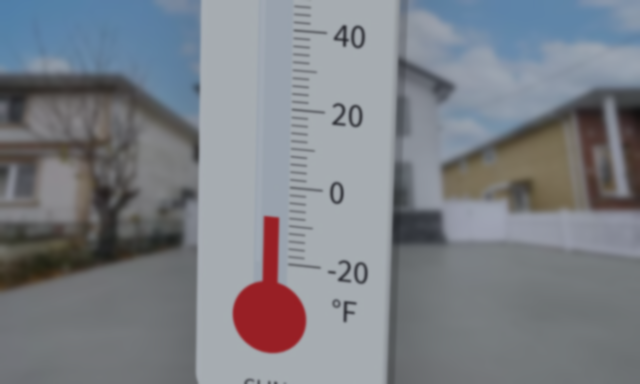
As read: -8°F
